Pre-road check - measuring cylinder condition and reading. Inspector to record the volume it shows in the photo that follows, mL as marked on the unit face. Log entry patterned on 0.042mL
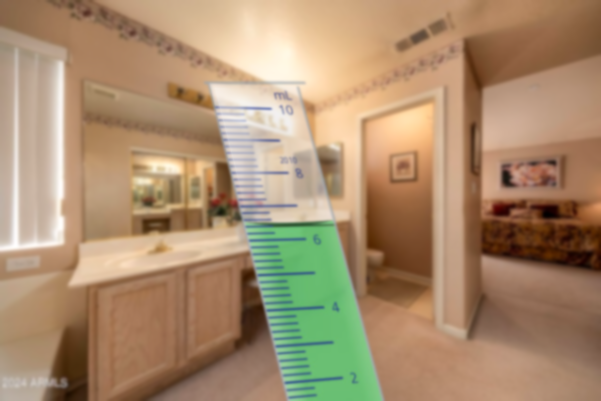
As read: 6.4mL
